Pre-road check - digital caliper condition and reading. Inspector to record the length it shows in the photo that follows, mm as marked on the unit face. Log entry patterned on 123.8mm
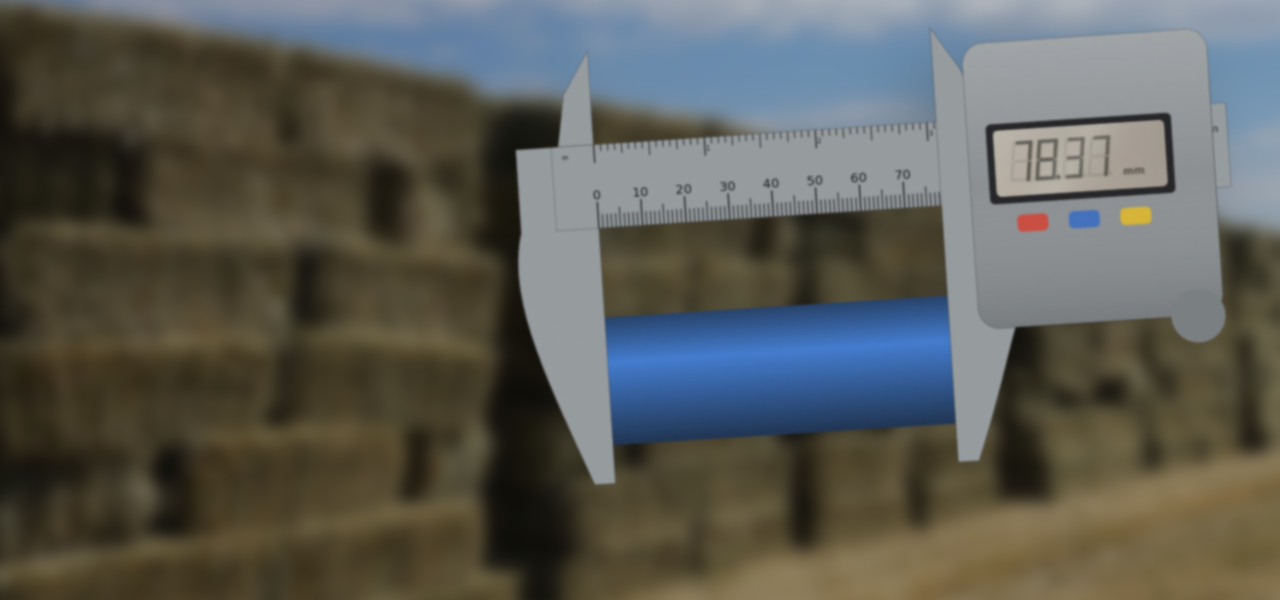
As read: 78.37mm
